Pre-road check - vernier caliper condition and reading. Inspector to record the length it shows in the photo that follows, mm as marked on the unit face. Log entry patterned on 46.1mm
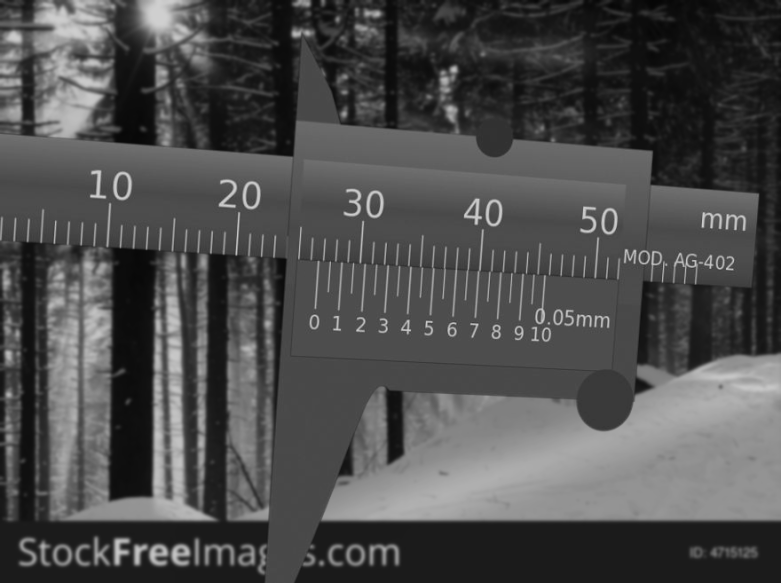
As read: 26.6mm
